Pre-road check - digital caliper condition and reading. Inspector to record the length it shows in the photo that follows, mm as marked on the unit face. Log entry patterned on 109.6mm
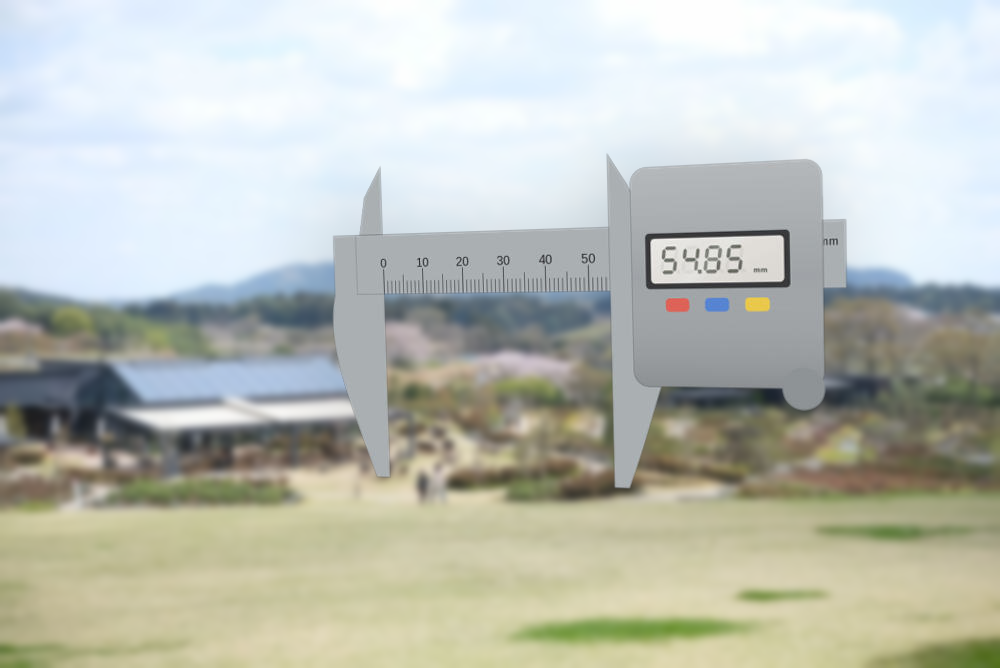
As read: 54.85mm
